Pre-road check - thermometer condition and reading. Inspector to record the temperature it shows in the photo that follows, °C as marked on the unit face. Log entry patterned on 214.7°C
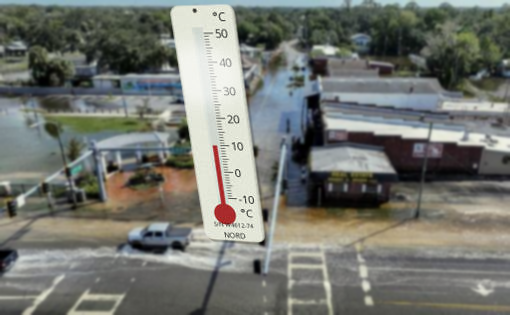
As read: 10°C
